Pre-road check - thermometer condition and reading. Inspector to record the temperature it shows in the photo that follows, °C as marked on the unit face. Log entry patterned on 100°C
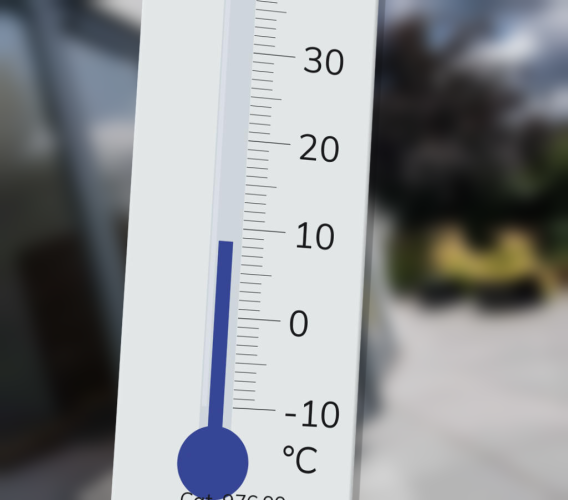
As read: 8.5°C
